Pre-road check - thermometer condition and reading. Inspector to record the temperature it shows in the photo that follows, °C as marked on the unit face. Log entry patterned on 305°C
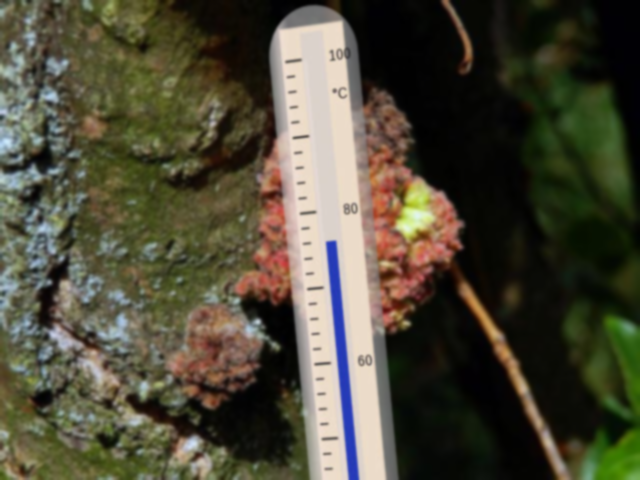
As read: 76°C
